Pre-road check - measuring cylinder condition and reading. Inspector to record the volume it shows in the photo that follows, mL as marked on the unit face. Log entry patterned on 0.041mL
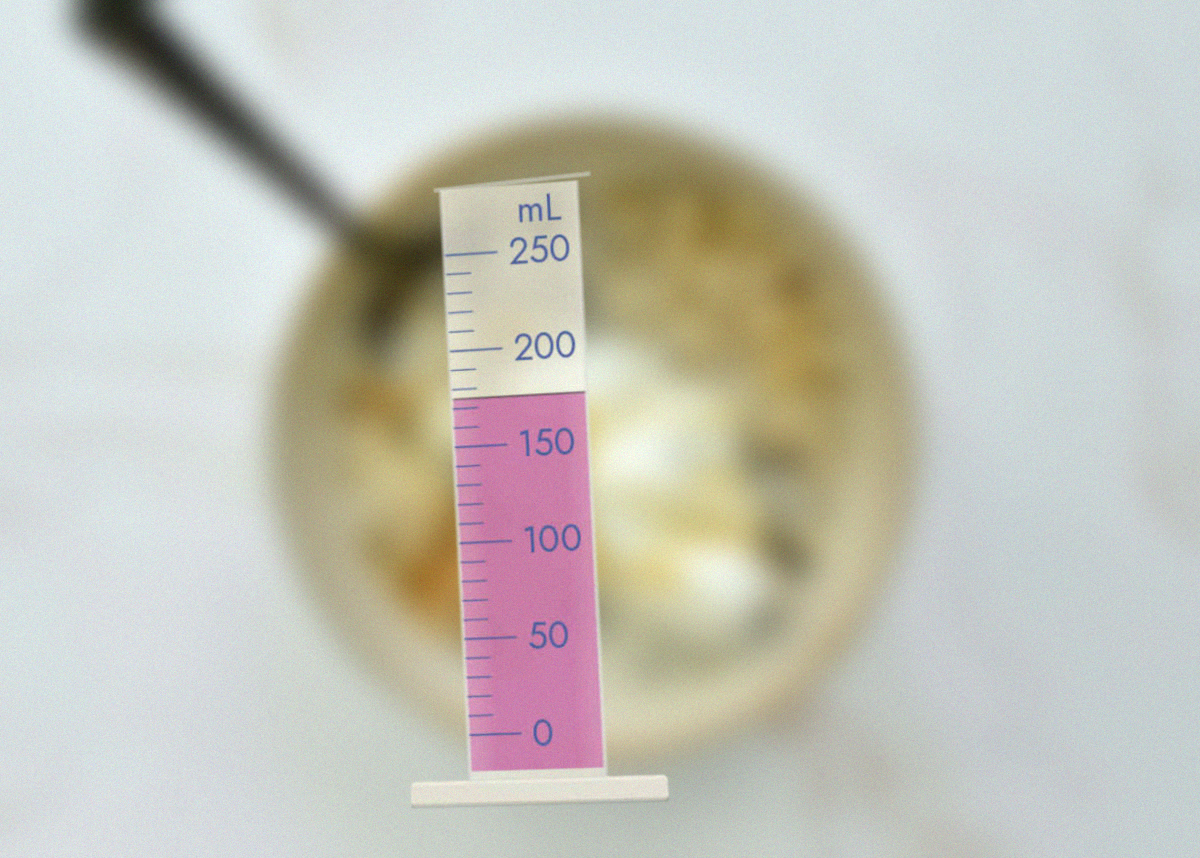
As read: 175mL
